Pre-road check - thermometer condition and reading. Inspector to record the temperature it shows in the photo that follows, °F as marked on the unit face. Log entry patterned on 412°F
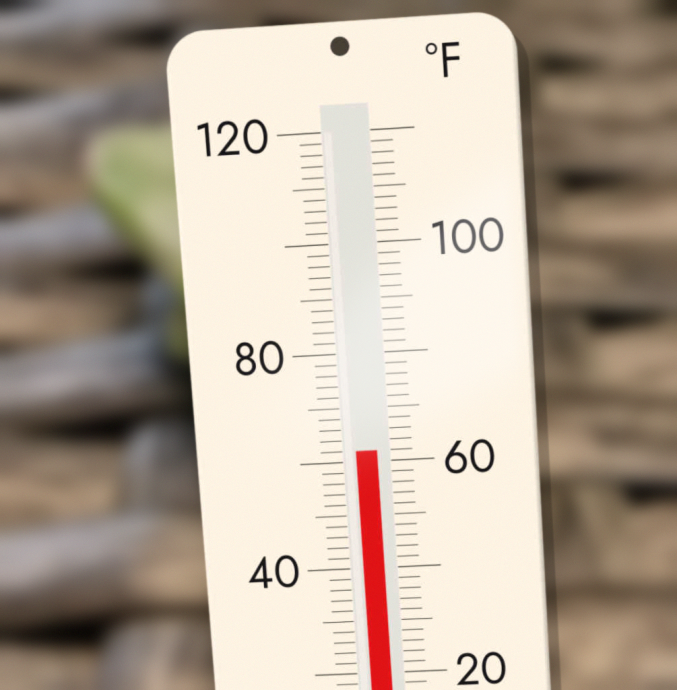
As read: 62°F
